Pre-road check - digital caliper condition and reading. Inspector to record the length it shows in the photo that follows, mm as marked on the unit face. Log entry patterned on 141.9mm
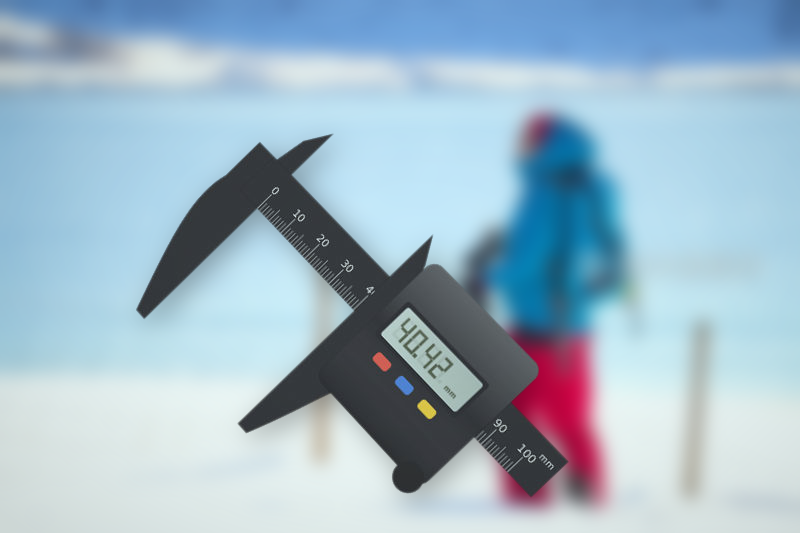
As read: 40.42mm
